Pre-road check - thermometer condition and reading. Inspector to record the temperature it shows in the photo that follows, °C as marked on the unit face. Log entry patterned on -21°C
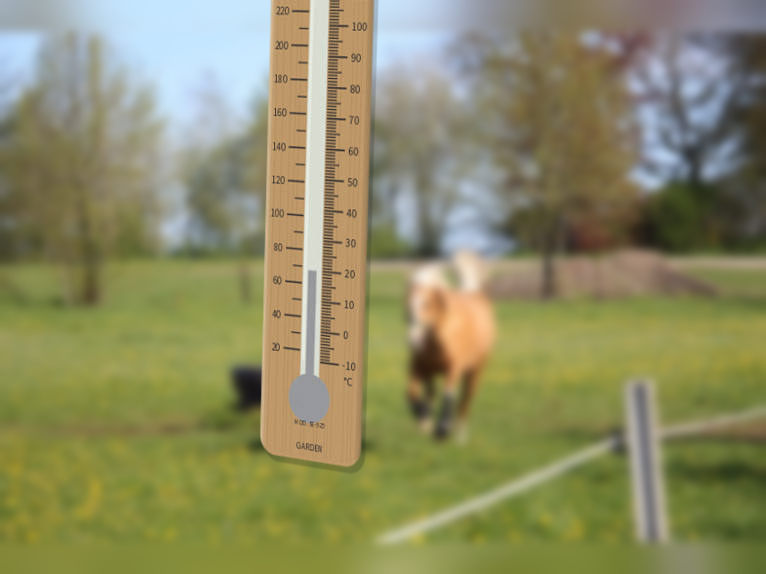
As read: 20°C
